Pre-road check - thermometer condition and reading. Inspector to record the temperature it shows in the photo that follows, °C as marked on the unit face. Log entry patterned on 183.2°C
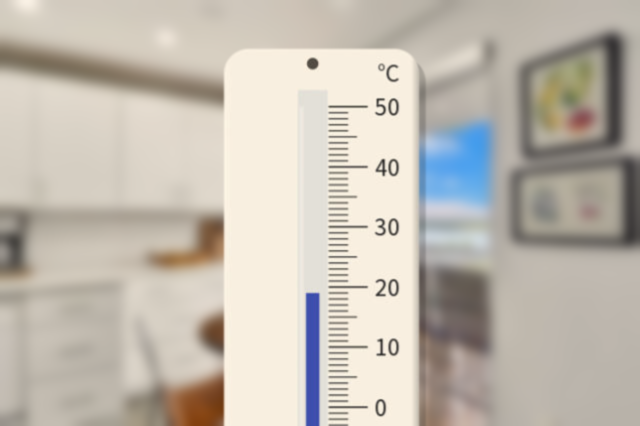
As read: 19°C
